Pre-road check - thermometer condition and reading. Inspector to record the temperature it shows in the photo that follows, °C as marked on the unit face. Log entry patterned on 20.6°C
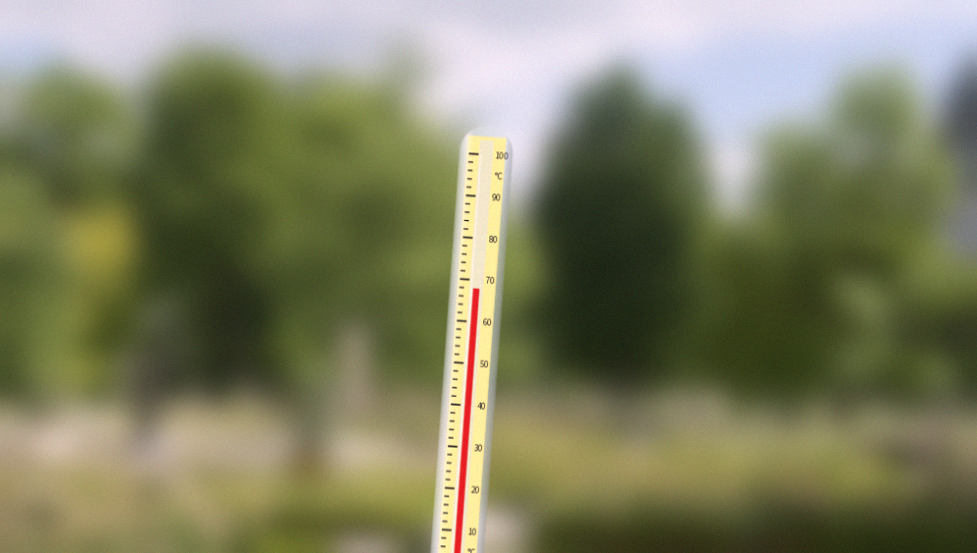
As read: 68°C
